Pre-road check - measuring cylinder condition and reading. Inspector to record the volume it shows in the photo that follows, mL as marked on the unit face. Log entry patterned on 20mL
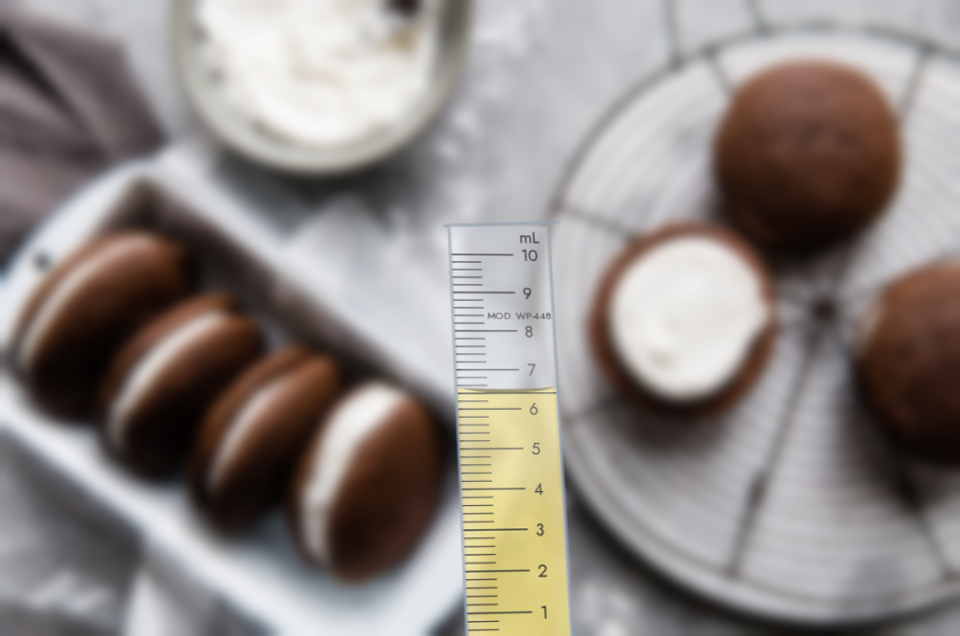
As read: 6.4mL
